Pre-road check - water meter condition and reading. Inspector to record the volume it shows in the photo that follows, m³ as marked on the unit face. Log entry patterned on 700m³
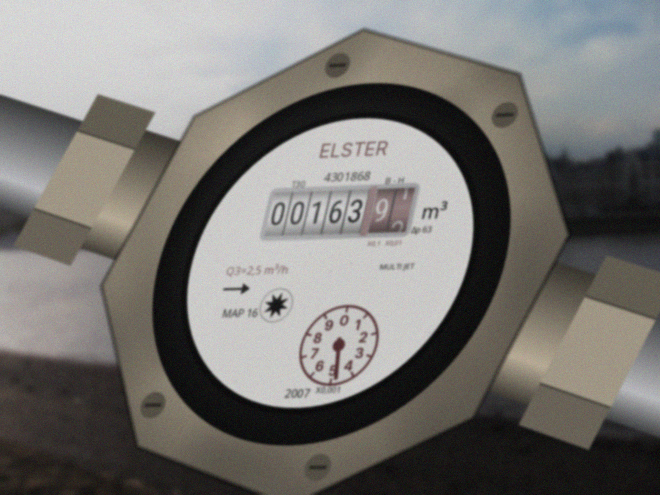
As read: 163.914m³
